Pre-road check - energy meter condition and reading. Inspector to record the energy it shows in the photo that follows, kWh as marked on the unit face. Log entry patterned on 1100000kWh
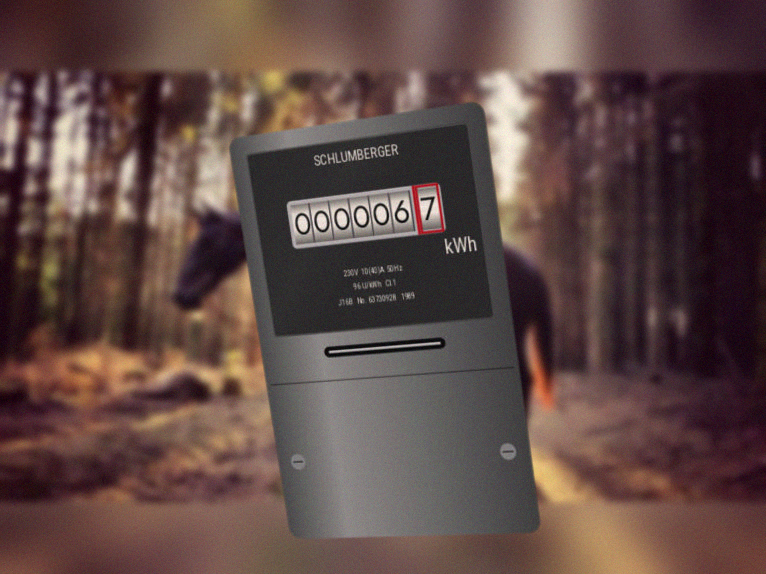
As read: 6.7kWh
